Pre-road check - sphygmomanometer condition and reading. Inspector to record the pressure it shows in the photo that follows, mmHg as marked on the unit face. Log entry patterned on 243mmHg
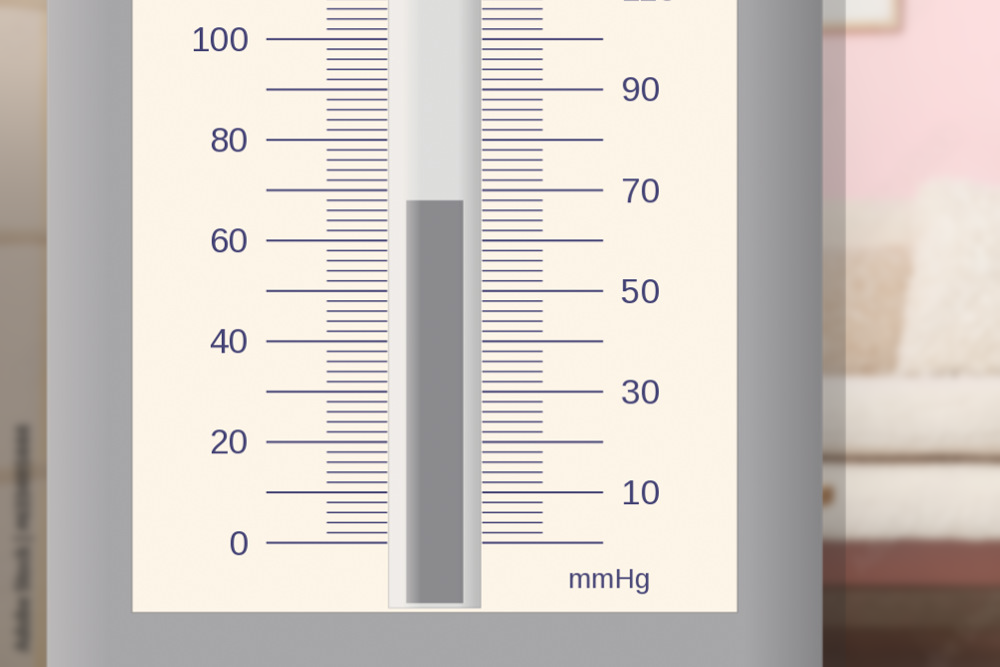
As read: 68mmHg
